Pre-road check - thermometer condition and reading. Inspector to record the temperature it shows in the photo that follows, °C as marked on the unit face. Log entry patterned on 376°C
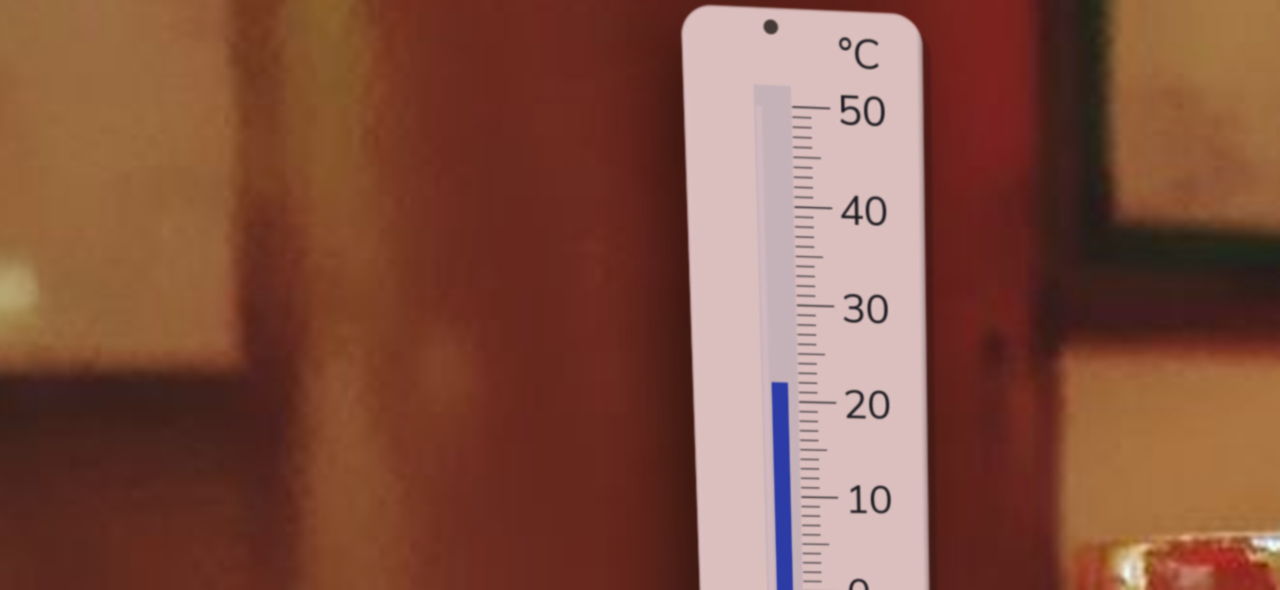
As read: 22°C
